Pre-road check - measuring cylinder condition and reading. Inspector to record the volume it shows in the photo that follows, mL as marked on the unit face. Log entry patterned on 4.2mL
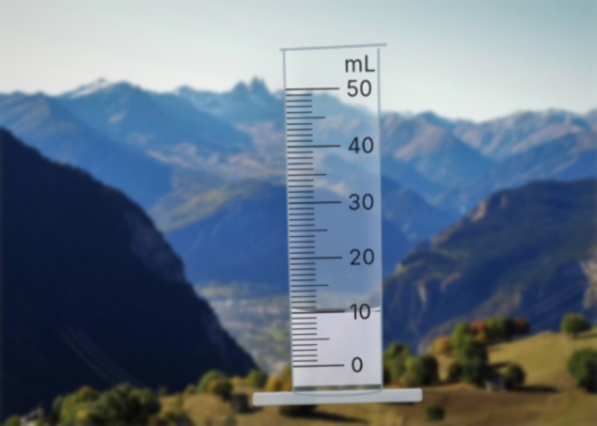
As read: 10mL
